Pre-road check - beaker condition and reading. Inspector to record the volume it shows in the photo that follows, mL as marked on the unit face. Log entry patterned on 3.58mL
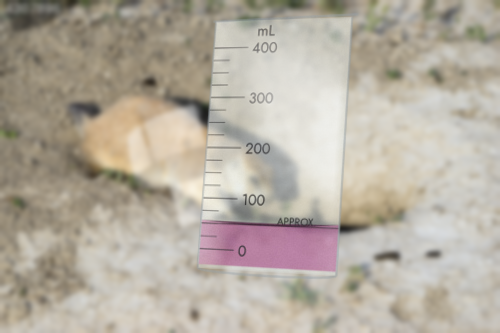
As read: 50mL
